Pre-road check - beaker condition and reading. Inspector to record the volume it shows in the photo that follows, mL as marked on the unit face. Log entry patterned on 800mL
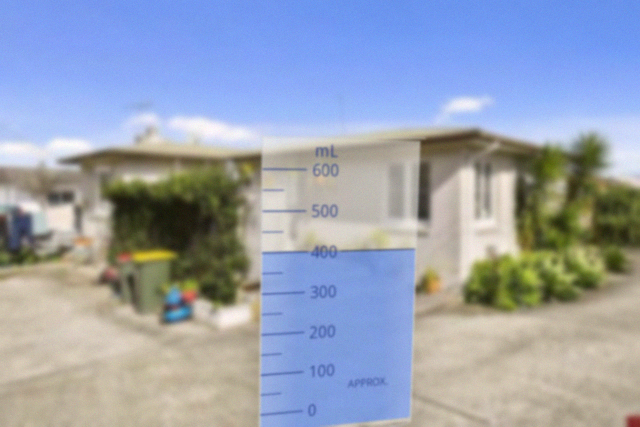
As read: 400mL
